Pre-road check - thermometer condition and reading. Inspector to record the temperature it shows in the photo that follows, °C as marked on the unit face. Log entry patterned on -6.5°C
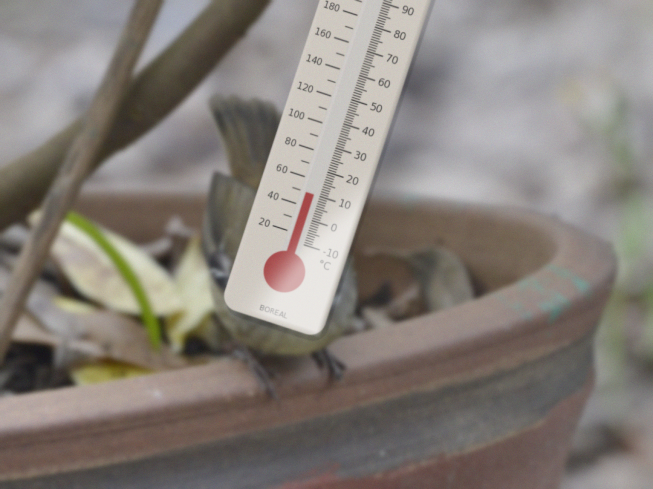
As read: 10°C
